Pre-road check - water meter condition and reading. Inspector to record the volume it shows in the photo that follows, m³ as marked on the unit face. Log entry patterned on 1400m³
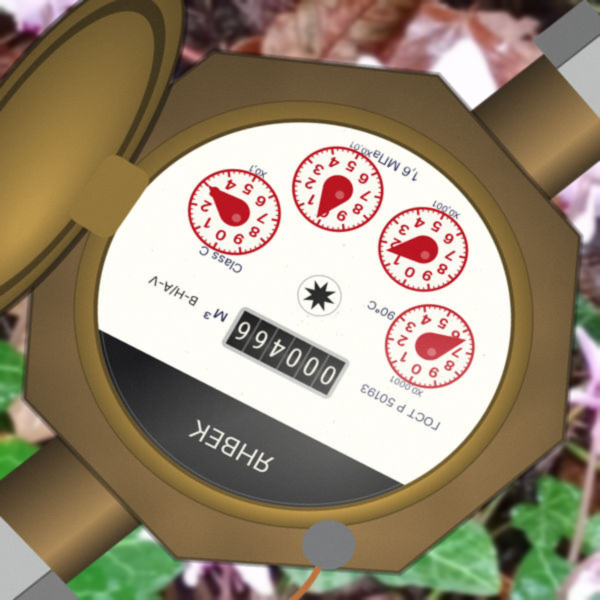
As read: 466.3016m³
